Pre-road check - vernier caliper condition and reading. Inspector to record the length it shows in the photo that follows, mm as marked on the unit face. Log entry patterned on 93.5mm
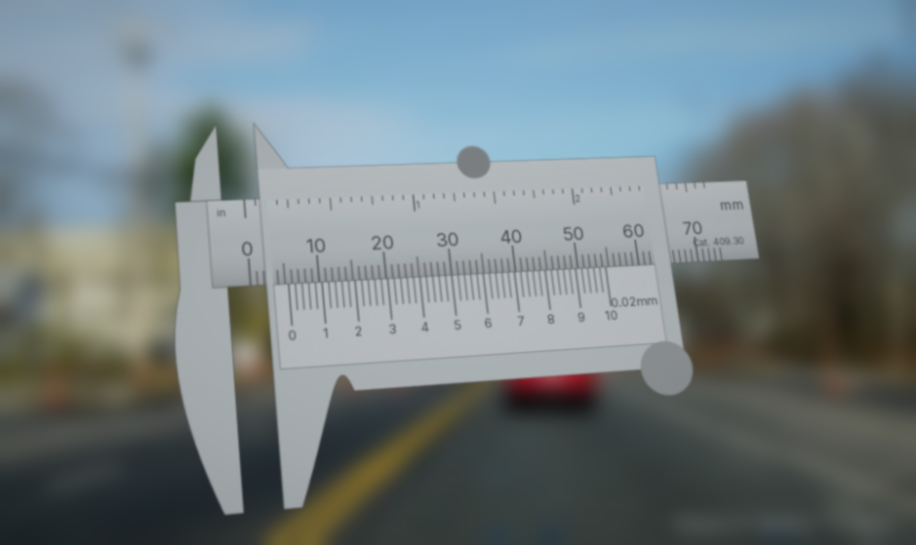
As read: 5.5mm
